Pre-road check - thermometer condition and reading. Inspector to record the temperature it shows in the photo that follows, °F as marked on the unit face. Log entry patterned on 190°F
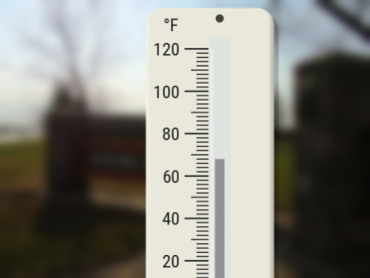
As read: 68°F
